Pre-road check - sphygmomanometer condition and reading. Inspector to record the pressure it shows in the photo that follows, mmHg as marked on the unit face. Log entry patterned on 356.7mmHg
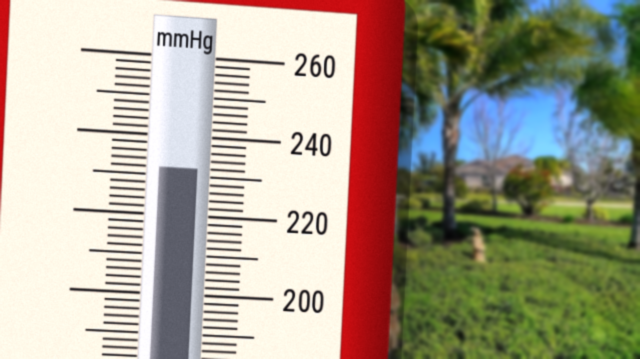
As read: 232mmHg
